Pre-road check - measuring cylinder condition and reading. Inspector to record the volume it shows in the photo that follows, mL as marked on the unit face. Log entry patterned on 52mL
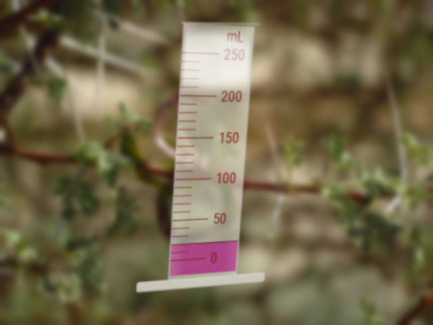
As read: 20mL
